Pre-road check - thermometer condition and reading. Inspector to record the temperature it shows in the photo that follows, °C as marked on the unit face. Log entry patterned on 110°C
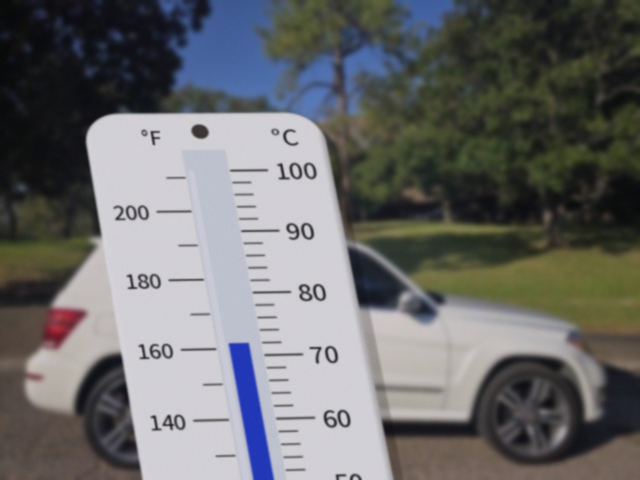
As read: 72°C
